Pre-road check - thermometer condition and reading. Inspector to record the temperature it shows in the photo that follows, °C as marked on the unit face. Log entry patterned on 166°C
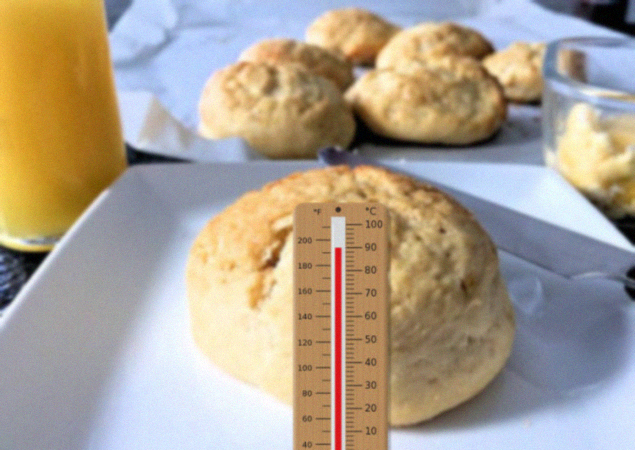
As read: 90°C
